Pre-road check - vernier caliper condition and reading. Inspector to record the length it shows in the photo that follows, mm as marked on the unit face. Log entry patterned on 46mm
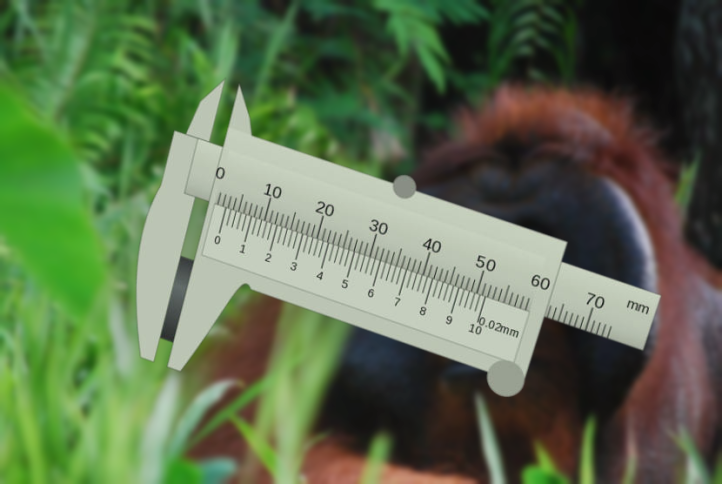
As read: 2.6mm
